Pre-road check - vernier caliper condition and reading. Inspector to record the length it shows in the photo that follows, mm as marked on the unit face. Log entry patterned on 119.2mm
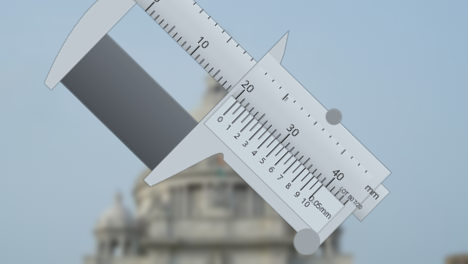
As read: 20.4mm
